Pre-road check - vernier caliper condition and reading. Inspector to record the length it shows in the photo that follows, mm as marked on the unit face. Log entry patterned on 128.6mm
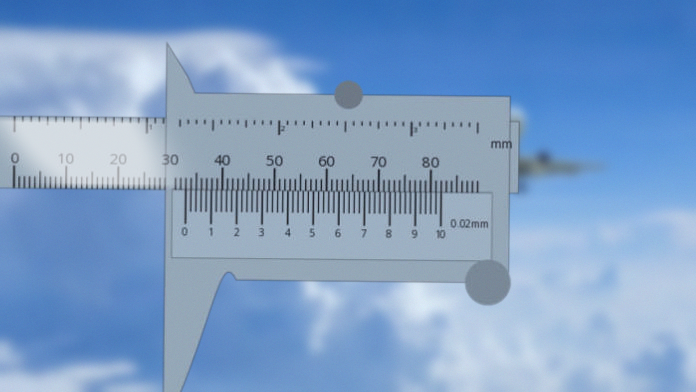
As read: 33.0mm
